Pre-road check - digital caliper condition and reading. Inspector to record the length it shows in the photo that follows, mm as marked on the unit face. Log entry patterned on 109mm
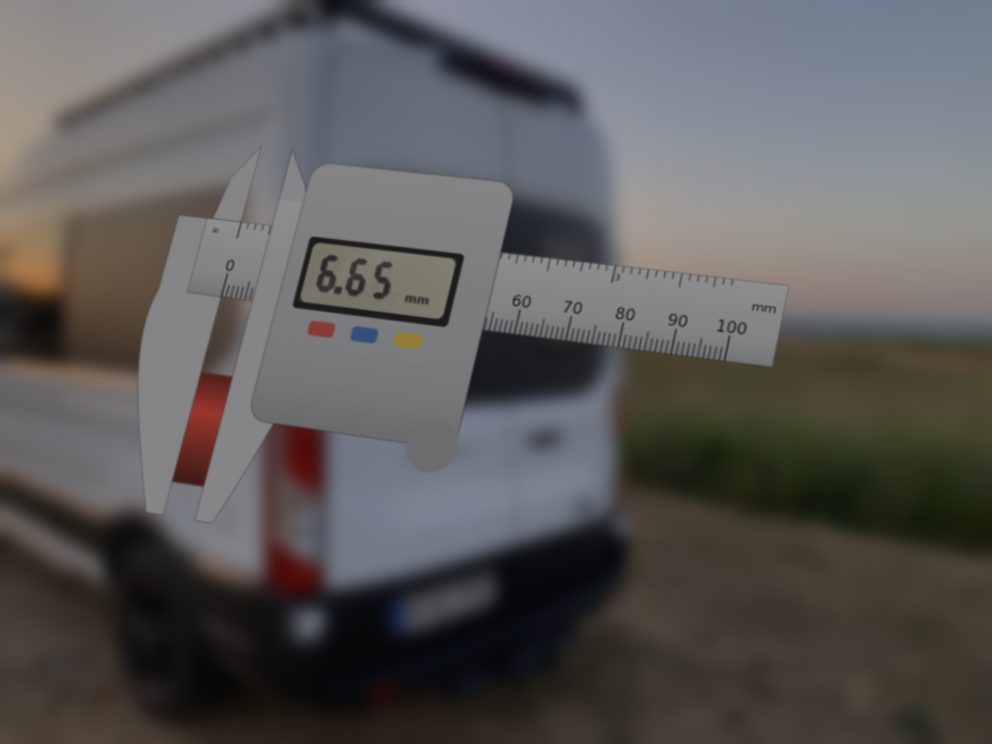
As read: 6.65mm
